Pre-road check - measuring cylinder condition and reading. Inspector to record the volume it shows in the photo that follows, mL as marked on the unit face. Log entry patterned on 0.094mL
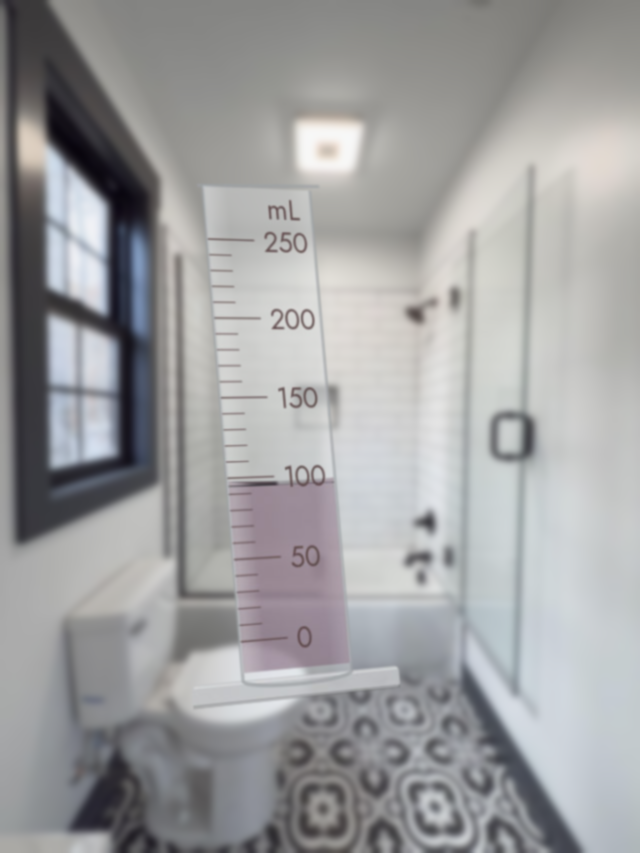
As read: 95mL
